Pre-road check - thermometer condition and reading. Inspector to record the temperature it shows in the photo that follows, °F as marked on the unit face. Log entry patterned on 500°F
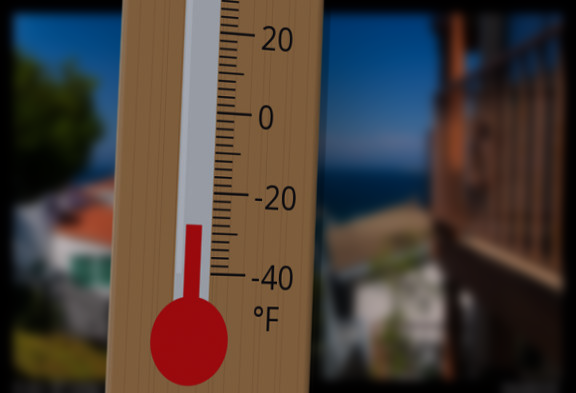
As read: -28°F
